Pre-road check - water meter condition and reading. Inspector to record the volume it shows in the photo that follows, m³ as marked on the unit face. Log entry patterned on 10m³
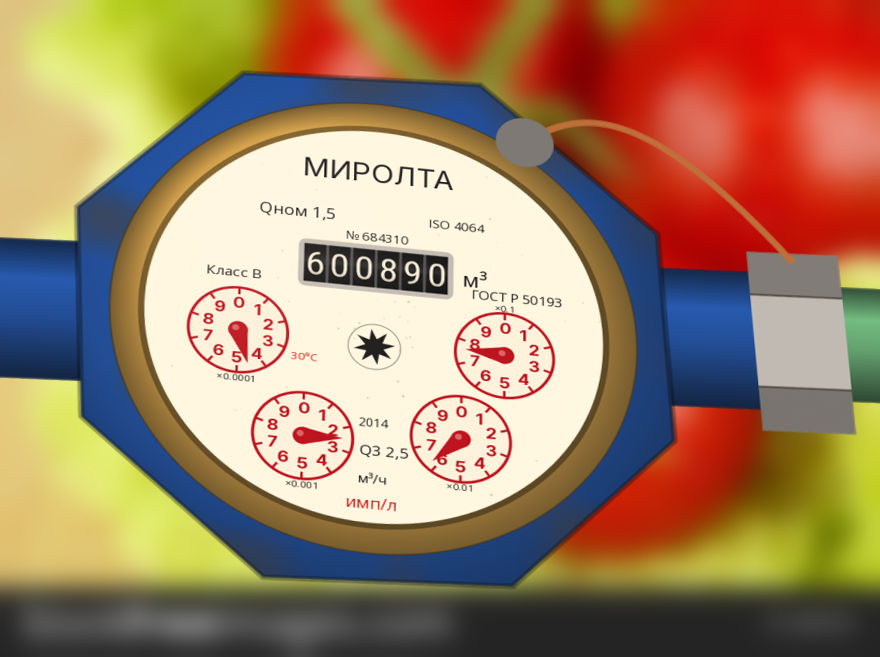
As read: 600890.7624m³
